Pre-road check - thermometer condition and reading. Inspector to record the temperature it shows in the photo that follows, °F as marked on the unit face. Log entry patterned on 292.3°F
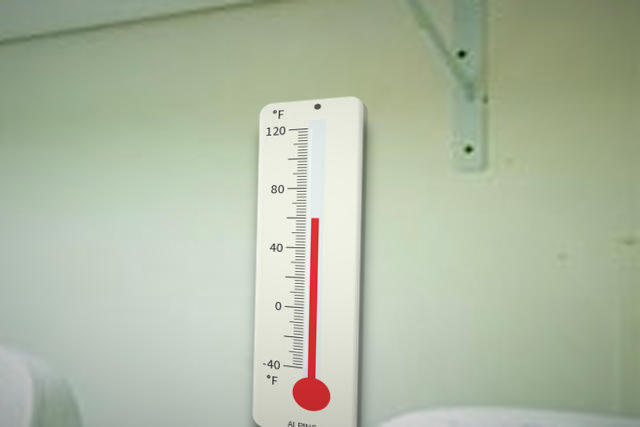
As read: 60°F
